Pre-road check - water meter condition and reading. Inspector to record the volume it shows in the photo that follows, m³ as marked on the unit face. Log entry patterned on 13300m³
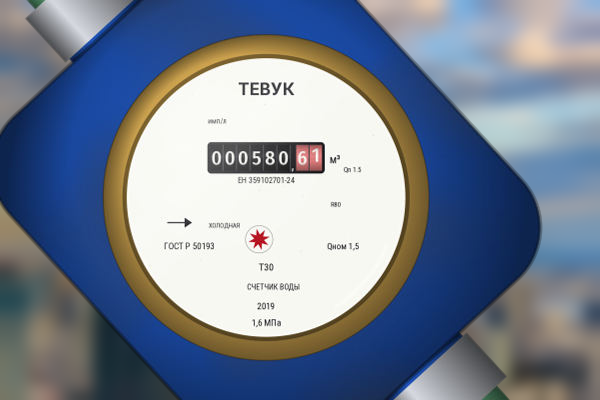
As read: 580.61m³
